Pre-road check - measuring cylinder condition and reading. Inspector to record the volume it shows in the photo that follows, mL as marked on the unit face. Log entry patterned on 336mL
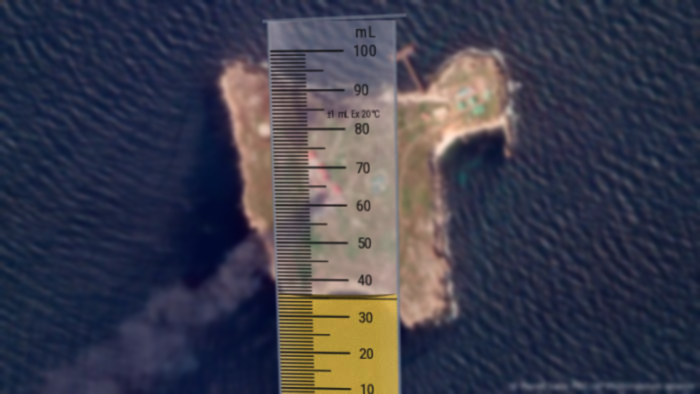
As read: 35mL
